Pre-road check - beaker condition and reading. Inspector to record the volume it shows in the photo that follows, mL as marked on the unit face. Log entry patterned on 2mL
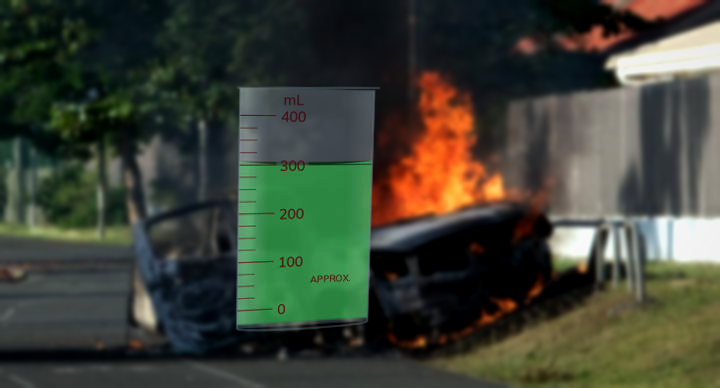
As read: 300mL
